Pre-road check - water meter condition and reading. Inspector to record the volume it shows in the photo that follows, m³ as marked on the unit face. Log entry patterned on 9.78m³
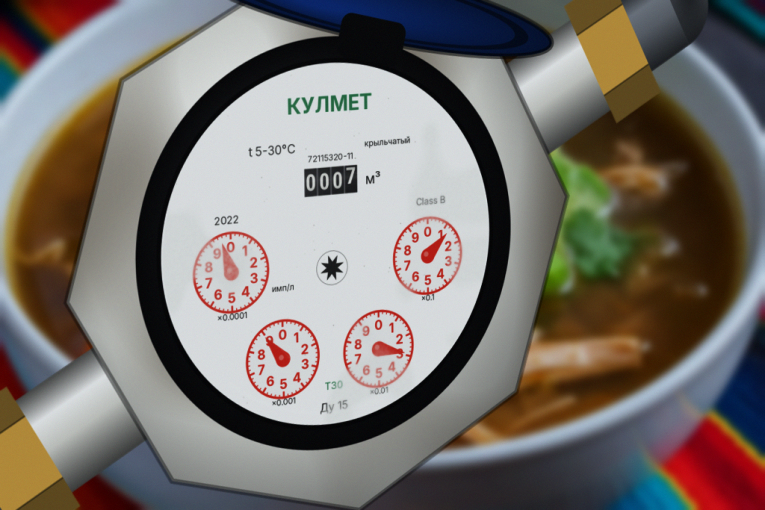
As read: 7.1289m³
